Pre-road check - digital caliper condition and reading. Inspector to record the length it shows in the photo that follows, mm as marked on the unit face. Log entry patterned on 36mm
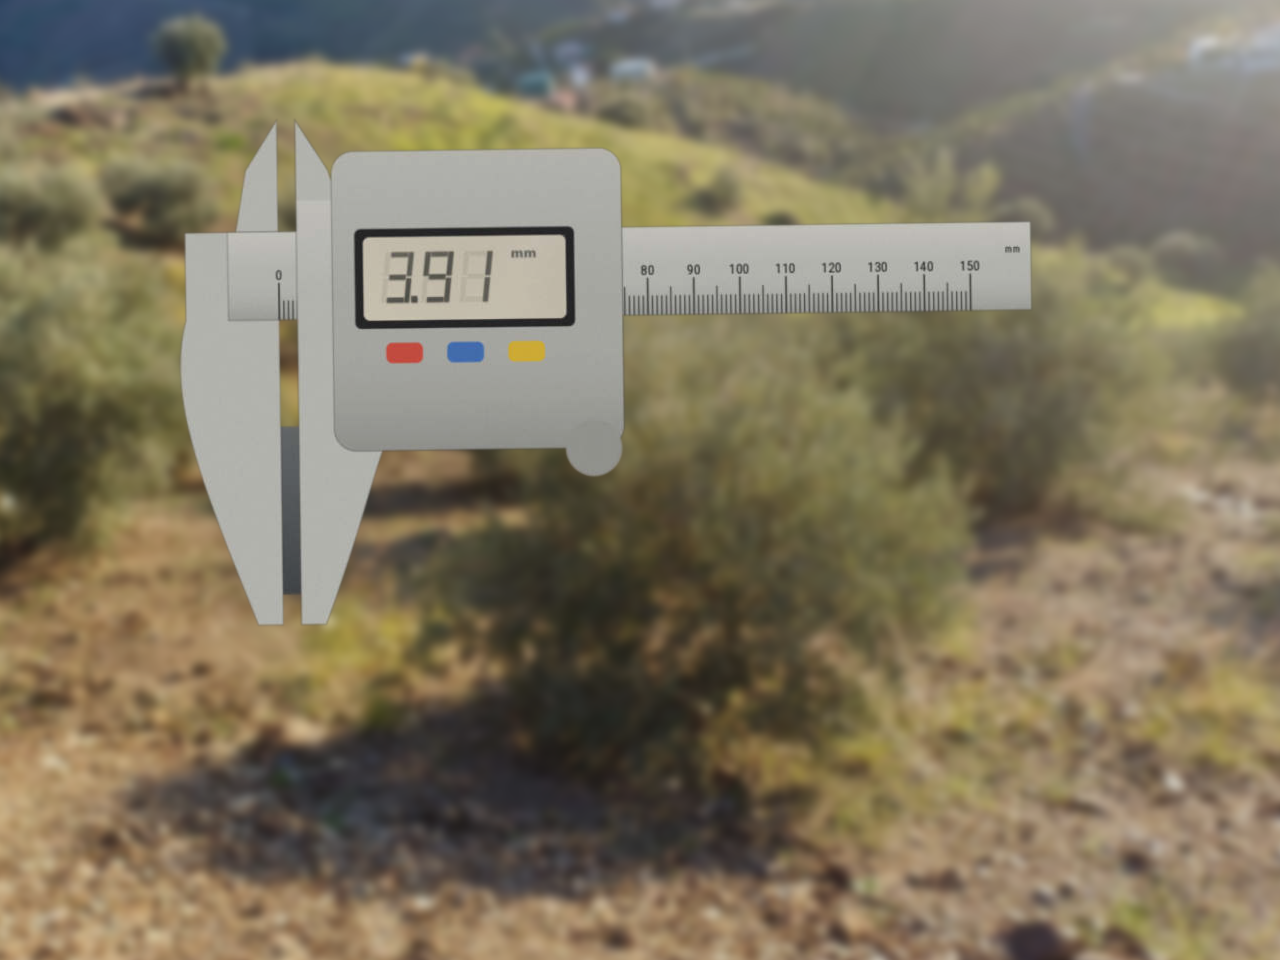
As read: 3.91mm
